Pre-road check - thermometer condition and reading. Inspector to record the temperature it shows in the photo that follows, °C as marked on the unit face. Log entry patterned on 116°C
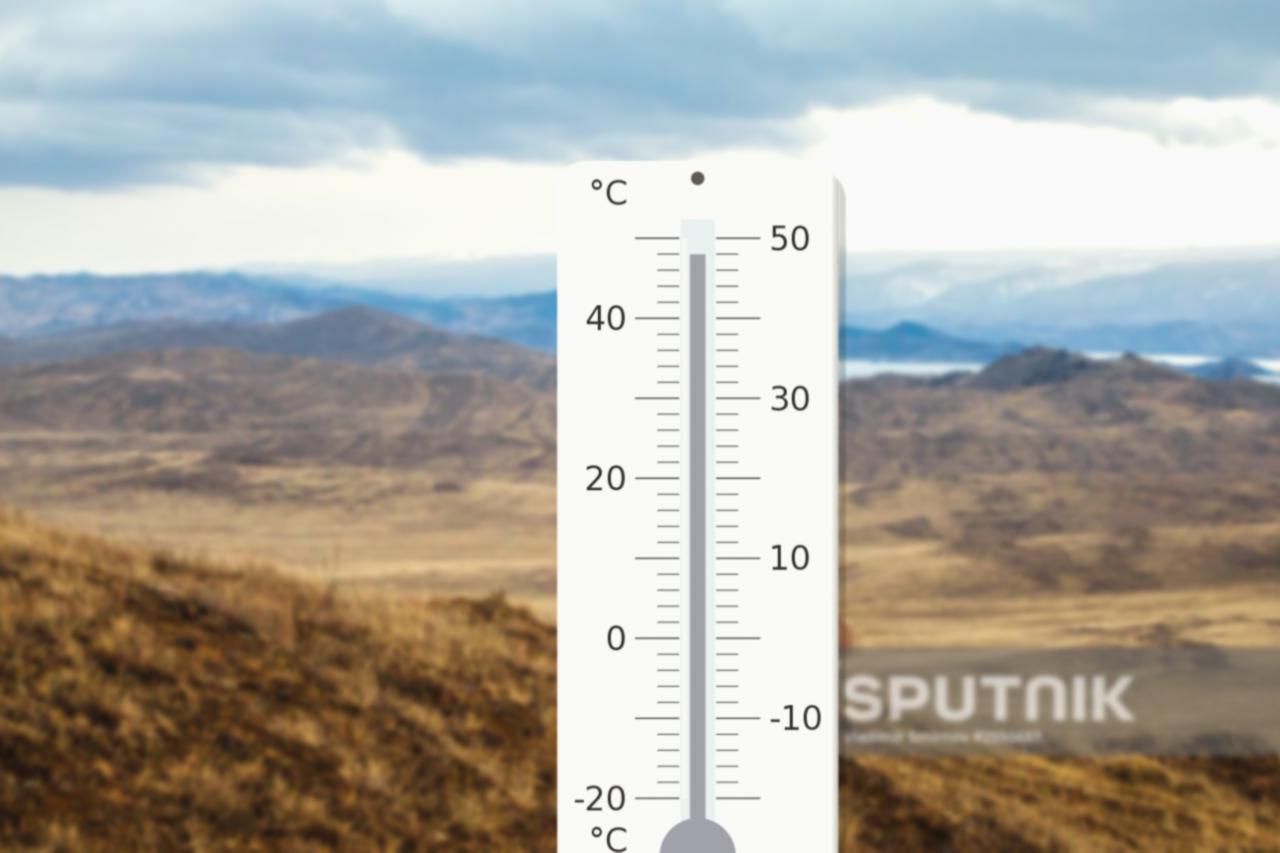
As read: 48°C
